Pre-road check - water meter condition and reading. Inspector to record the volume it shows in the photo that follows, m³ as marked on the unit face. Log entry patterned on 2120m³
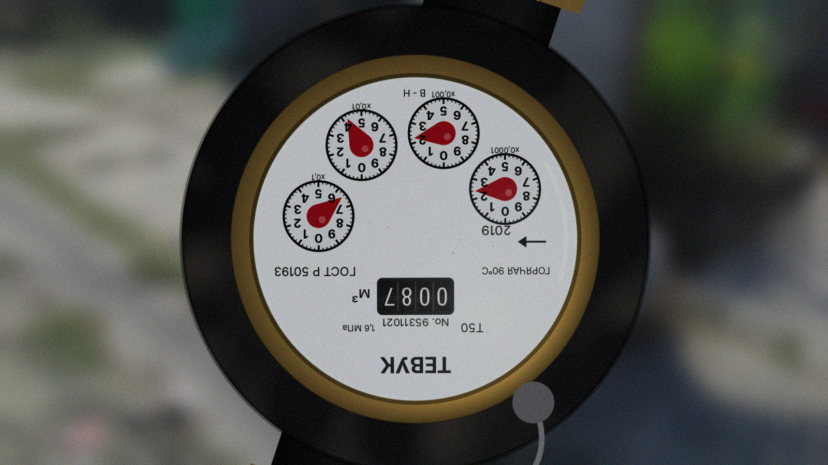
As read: 87.6422m³
